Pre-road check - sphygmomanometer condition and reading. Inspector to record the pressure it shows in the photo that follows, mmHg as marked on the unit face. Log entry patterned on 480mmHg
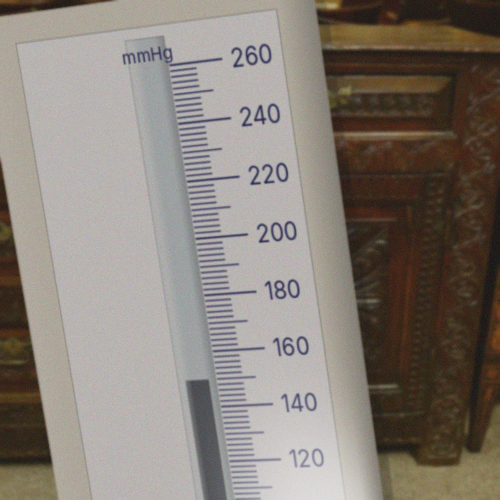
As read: 150mmHg
